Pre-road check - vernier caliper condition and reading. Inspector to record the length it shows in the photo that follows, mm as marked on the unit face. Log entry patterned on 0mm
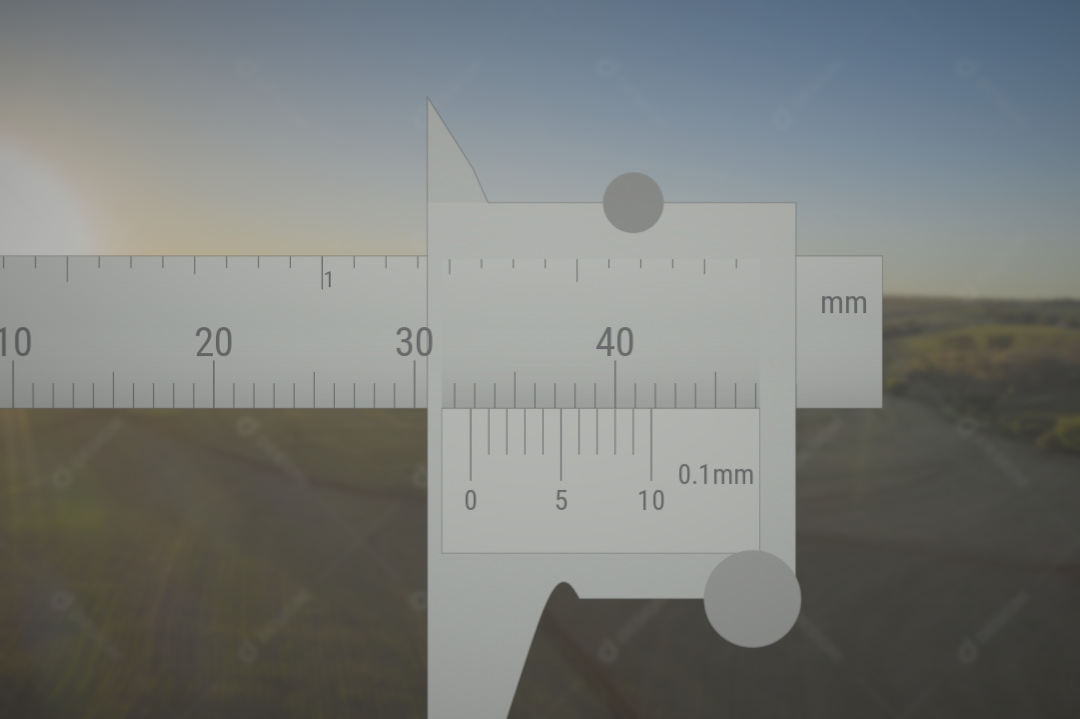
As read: 32.8mm
